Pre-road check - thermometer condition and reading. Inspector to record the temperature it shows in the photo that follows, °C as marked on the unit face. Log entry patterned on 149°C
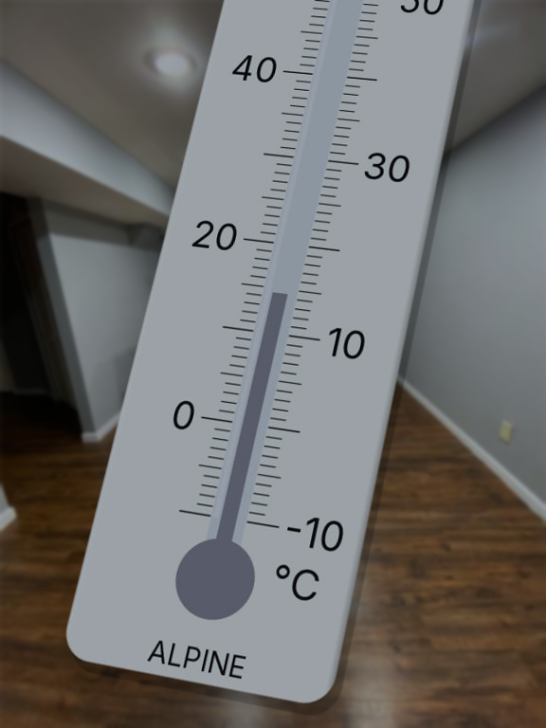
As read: 14.5°C
